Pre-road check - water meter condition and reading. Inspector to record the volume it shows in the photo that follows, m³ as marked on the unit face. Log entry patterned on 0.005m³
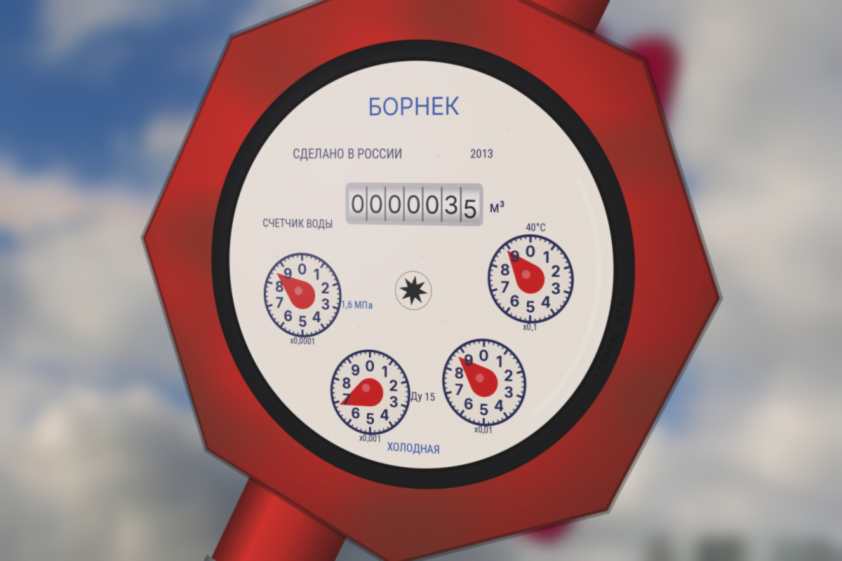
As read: 34.8868m³
